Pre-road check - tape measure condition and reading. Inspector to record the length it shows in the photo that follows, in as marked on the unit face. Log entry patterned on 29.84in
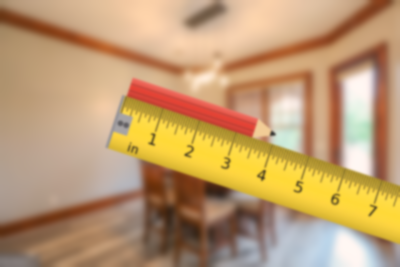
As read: 4in
